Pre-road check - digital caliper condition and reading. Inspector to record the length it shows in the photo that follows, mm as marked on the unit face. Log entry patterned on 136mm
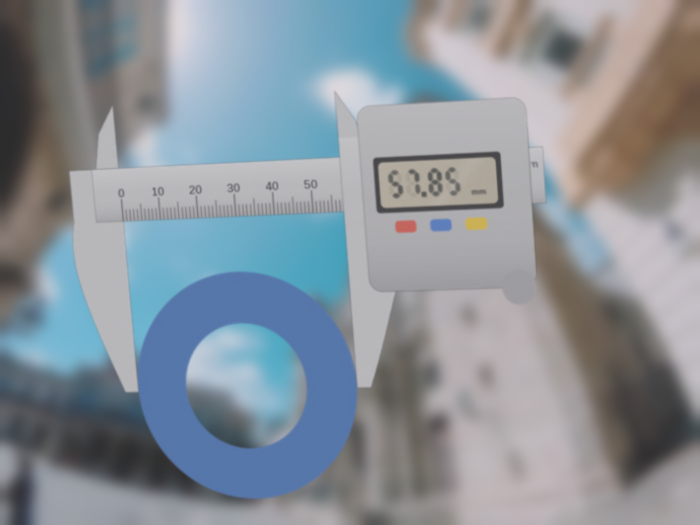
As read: 57.85mm
